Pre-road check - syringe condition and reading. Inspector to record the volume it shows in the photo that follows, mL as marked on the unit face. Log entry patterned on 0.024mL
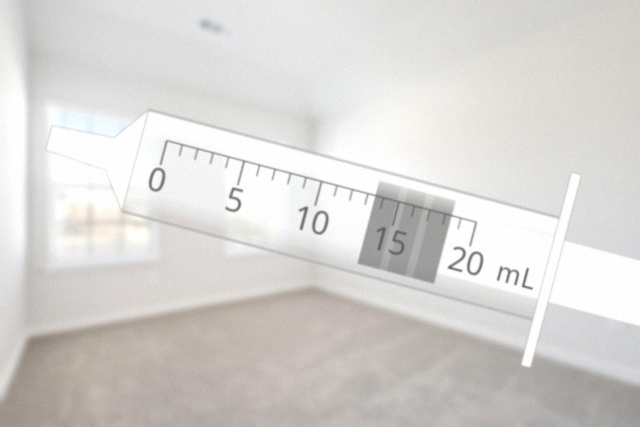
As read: 13.5mL
